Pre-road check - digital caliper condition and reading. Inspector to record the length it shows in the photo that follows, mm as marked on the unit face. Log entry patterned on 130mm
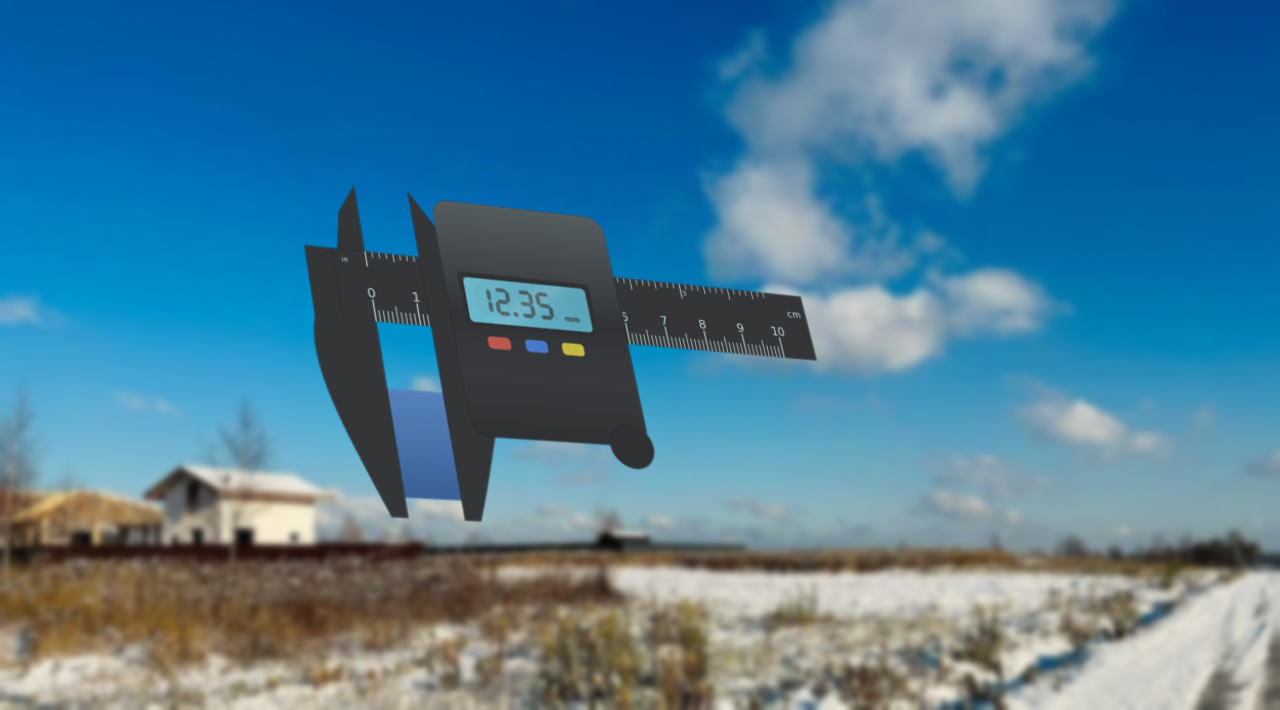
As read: 12.35mm
